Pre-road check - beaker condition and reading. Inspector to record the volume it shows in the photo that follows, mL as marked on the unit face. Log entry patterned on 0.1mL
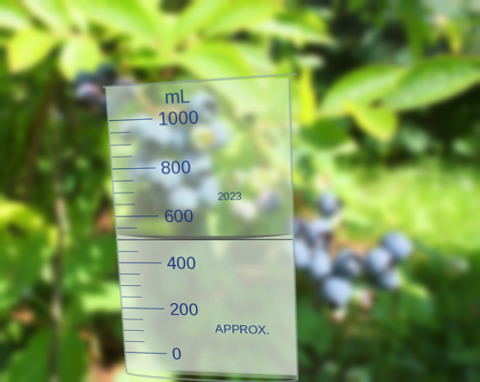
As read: 500mL
